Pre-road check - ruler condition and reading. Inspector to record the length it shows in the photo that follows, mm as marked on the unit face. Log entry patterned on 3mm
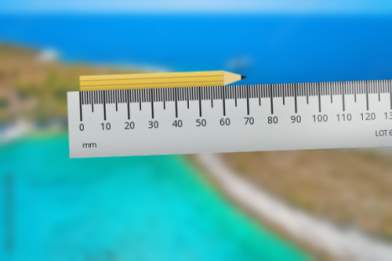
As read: 70mm
